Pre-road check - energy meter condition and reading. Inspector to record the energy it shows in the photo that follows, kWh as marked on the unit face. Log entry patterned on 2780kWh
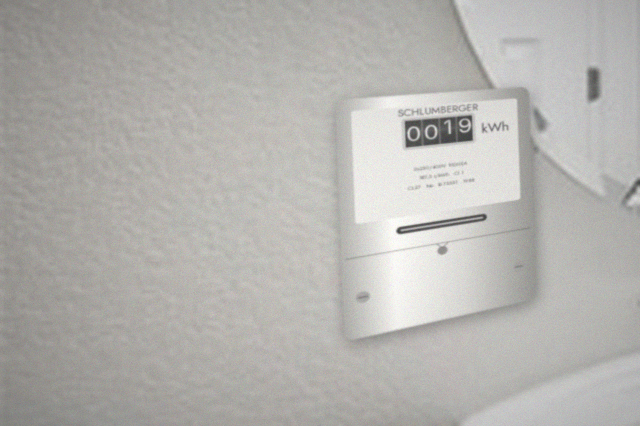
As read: 19kWh
